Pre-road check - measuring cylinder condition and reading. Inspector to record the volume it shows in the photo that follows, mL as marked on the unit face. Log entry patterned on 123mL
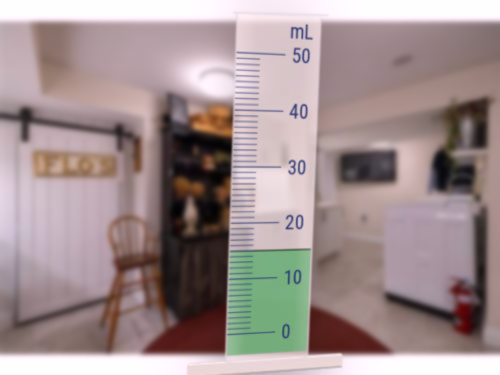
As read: 15mL
